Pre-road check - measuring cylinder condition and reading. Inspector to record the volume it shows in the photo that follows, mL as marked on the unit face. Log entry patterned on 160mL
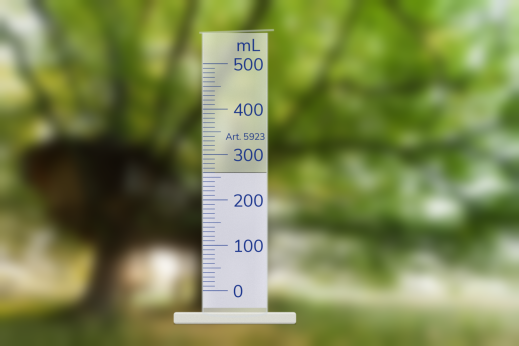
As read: 260mL
